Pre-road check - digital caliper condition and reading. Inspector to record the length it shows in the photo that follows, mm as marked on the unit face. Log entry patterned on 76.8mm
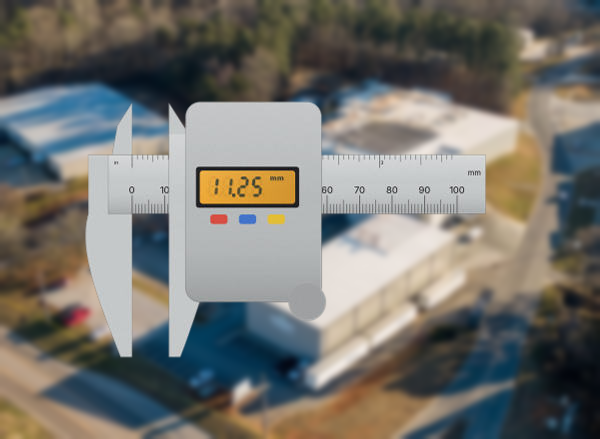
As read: 11.25mm
